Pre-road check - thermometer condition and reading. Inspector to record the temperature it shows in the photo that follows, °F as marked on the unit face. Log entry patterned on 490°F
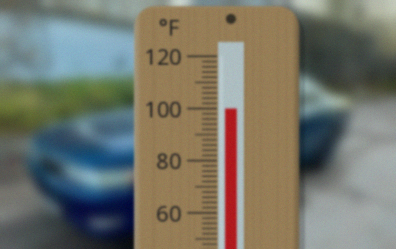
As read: 100°F
